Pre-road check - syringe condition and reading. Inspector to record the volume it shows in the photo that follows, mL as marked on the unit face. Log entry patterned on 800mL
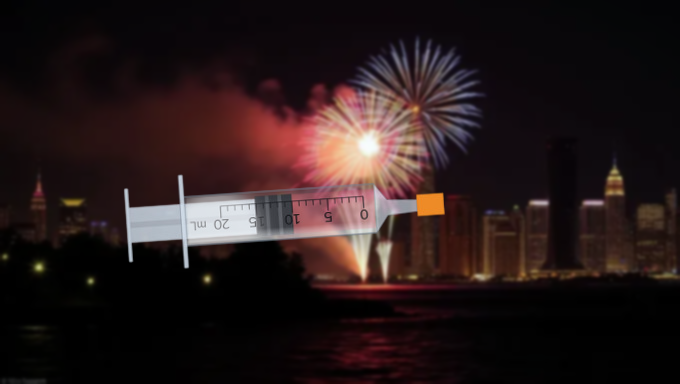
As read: 10mL
